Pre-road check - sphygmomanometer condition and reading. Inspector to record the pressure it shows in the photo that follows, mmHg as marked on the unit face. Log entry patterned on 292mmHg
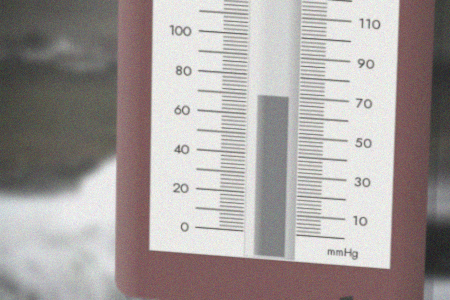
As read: 70mmHg
